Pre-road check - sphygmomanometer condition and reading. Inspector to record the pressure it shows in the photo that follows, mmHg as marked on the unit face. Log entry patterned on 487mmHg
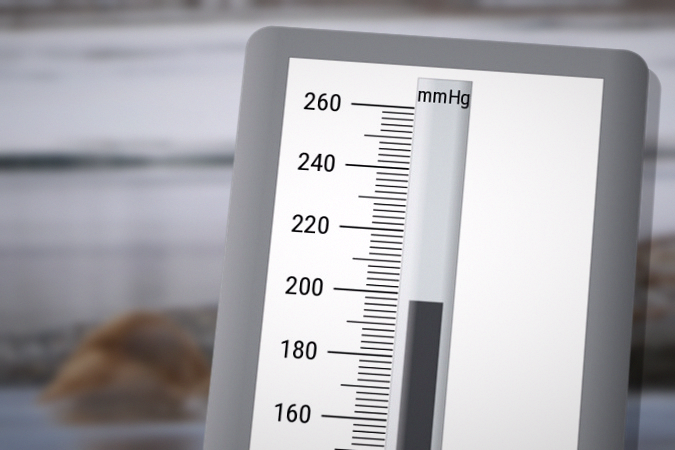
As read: 198mmHg
